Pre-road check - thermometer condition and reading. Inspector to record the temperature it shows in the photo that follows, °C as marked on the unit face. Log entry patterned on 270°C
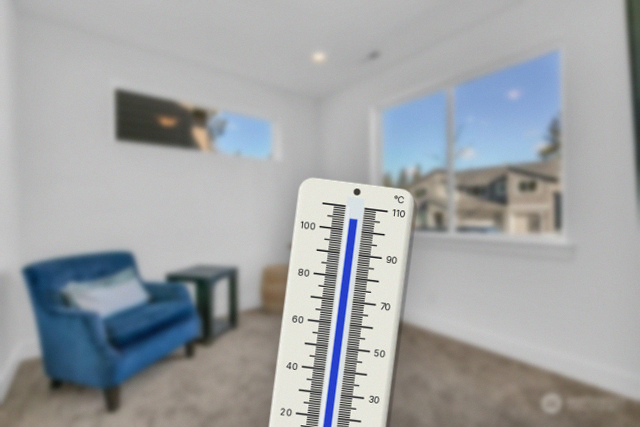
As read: 105°C
